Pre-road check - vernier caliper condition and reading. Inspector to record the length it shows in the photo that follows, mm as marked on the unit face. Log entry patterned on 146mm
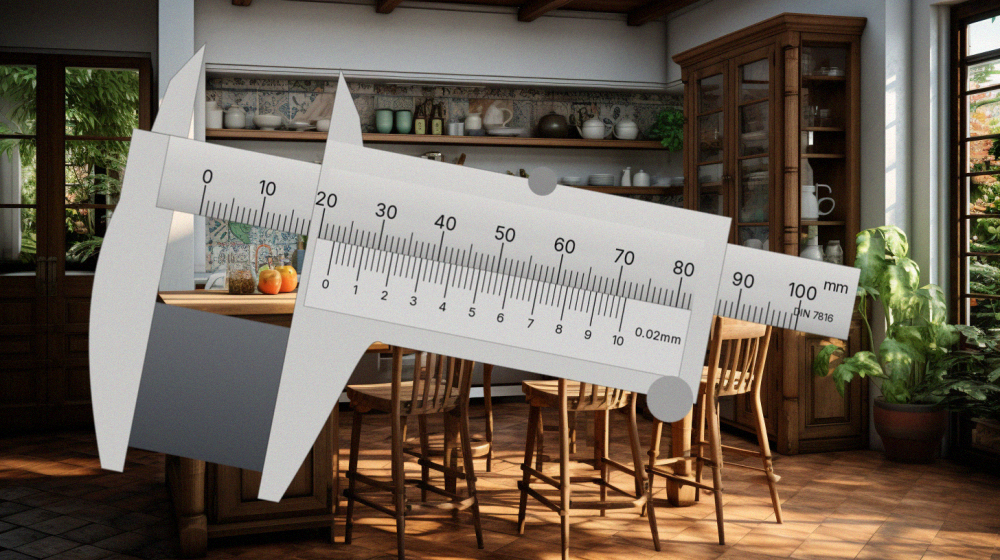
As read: 22.6mm
